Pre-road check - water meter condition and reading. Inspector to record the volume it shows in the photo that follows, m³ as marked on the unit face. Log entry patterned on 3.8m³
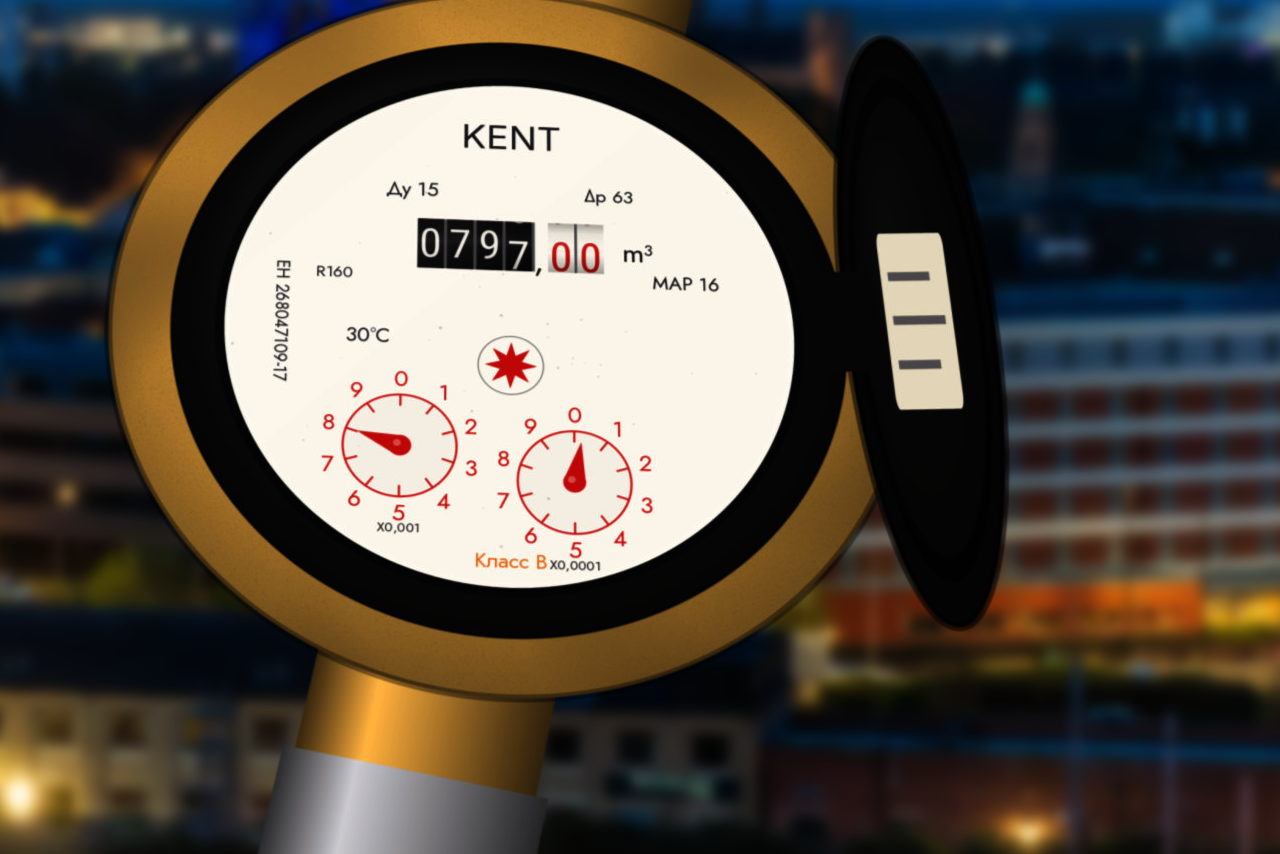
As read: 796.9980m³
